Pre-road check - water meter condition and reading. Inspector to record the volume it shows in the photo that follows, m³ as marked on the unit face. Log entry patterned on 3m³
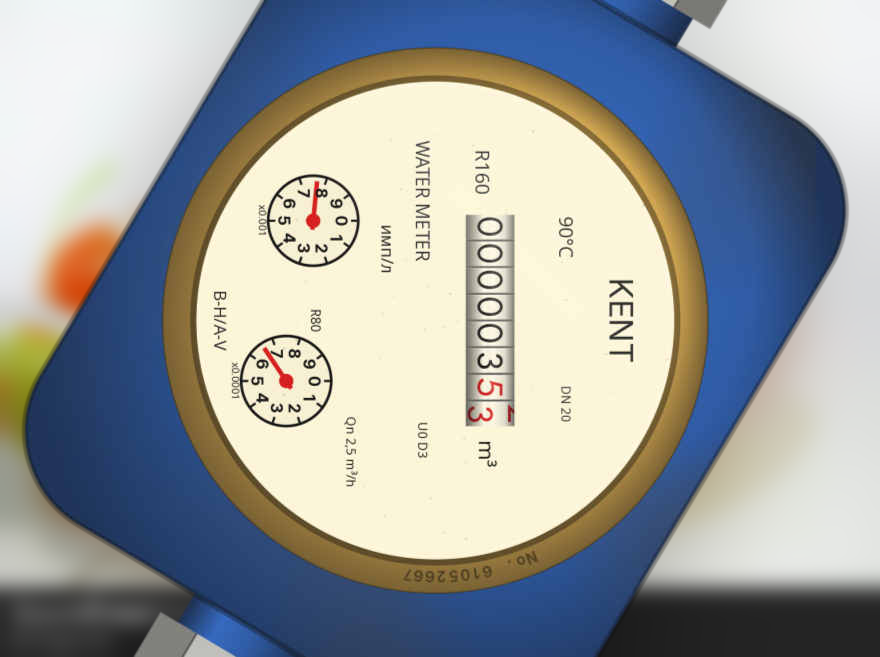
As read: 3.5276m³
